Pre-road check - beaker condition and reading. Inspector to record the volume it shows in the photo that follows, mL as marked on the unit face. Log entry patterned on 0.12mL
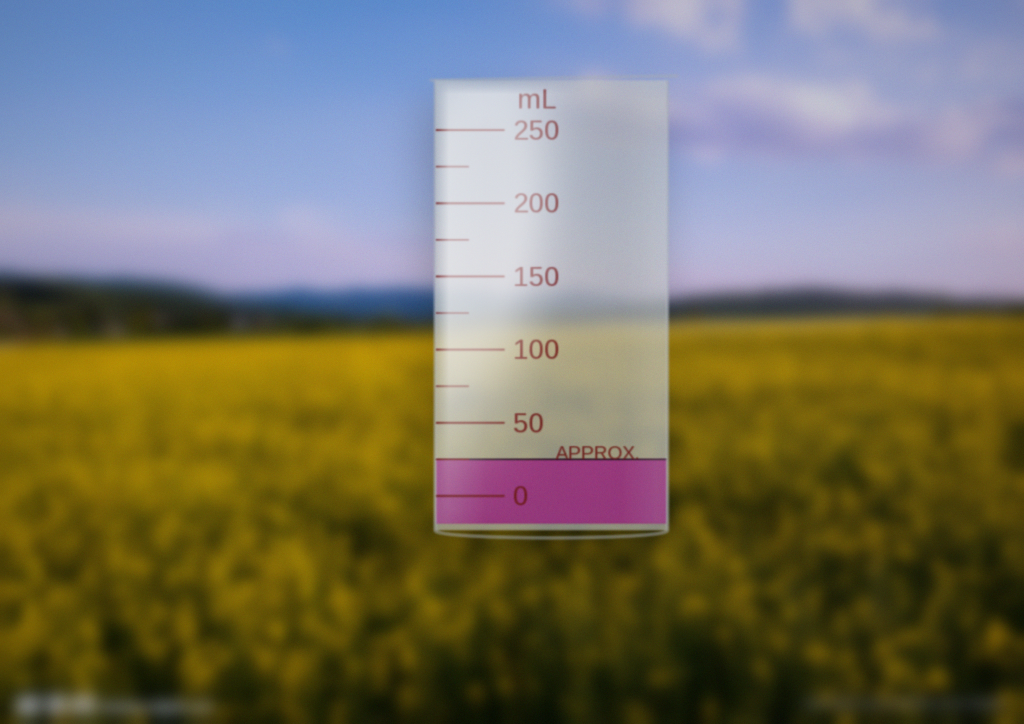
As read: 25mL
